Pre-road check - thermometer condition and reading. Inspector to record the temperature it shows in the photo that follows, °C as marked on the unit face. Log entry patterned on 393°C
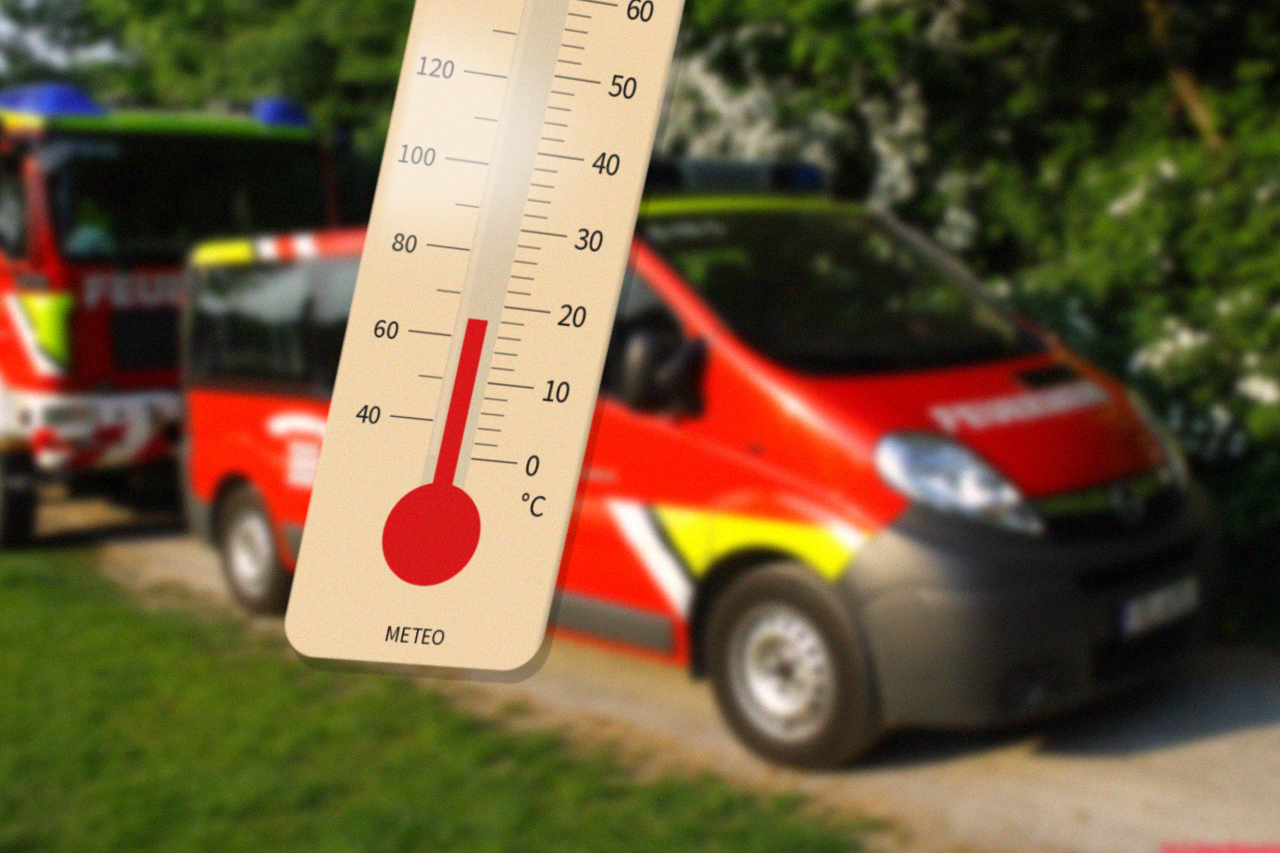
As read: 18°C
